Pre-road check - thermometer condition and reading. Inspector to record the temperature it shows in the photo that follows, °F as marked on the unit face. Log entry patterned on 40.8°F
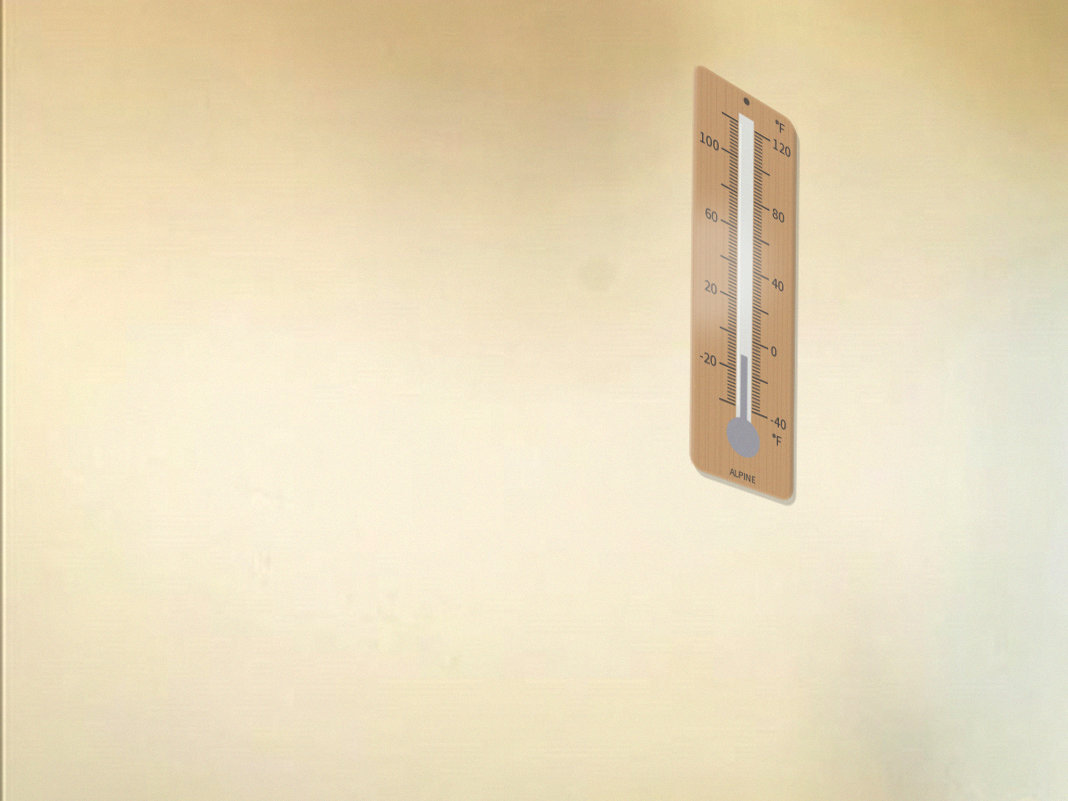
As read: -10°F
